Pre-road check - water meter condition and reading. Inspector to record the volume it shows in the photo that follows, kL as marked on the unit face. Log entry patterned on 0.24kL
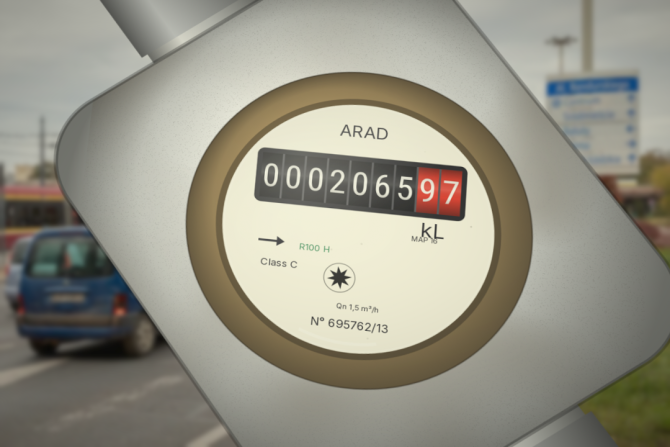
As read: 2065.97kL
